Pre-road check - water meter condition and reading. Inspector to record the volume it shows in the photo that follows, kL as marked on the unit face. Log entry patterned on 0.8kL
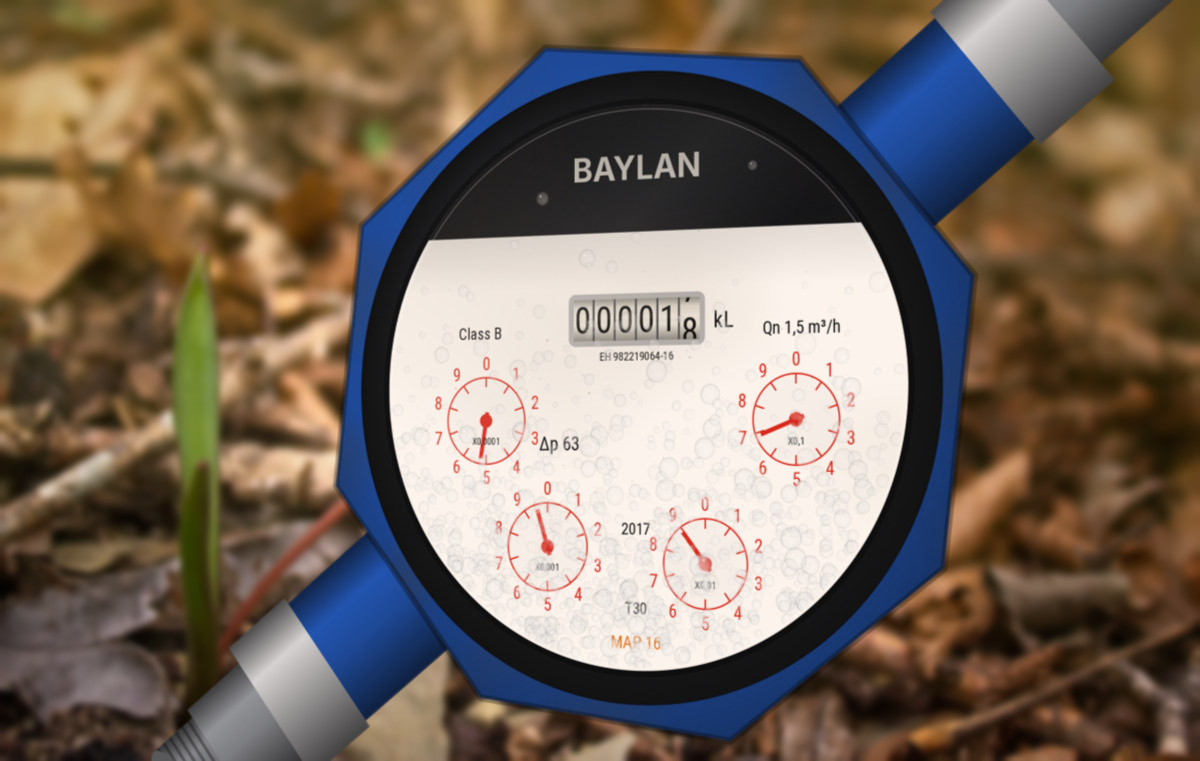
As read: 17.6895kL
